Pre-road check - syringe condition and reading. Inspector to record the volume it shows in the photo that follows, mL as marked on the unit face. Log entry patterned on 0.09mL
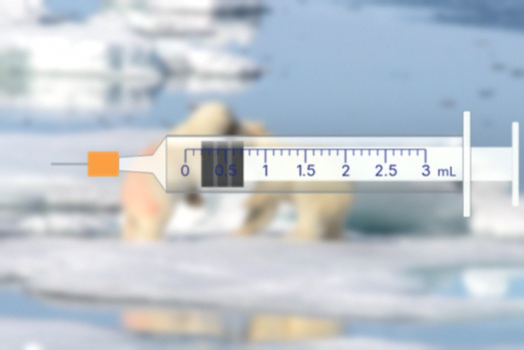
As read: 0.2mL
